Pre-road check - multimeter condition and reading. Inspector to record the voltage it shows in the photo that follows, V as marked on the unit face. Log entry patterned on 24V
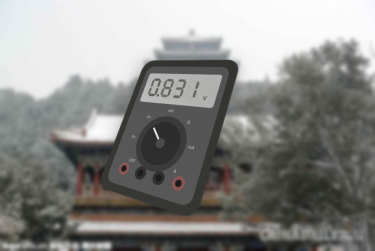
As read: 0.831V
